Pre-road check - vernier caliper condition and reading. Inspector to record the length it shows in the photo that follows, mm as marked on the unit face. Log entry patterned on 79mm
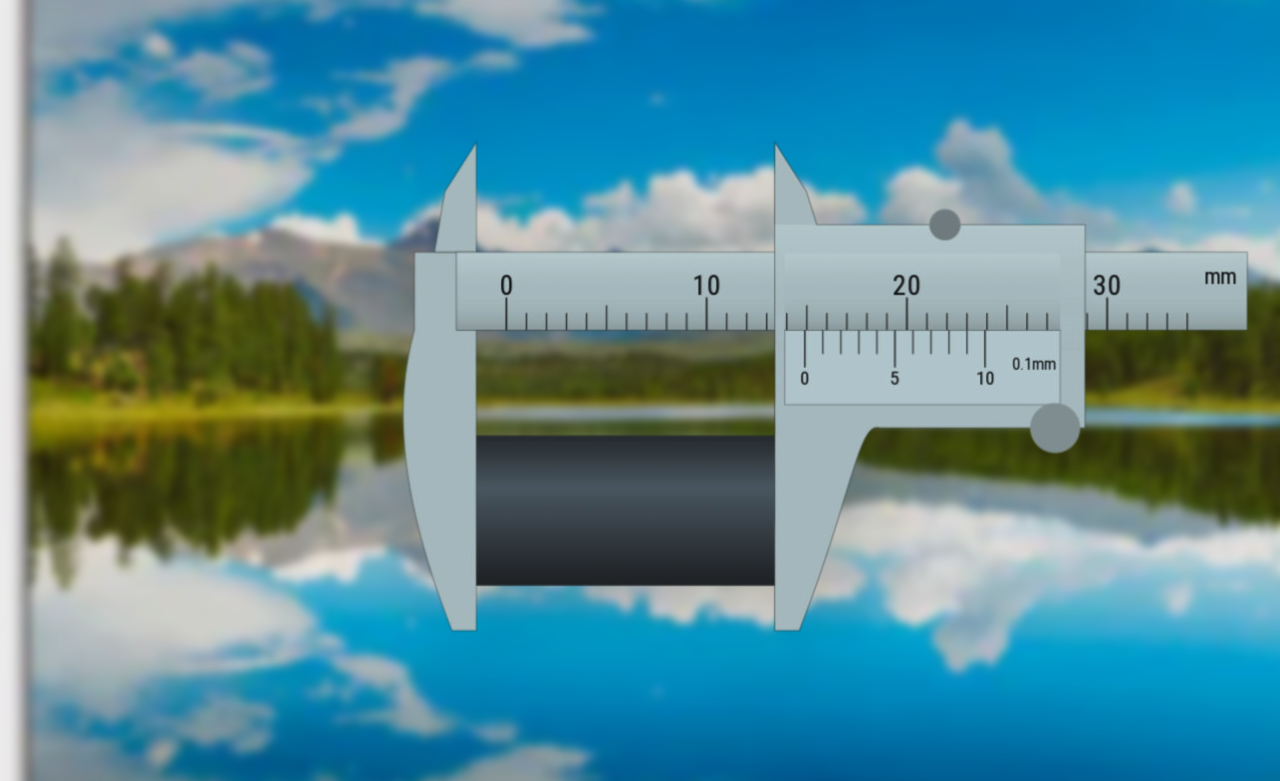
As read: 14.9mm
